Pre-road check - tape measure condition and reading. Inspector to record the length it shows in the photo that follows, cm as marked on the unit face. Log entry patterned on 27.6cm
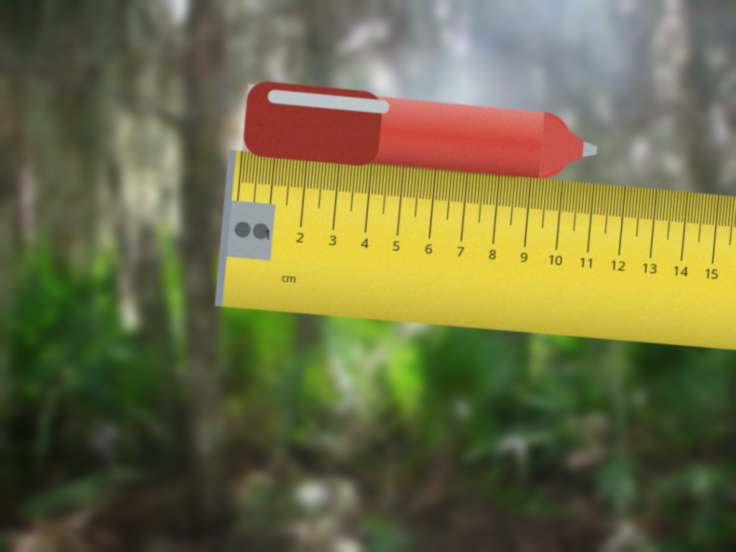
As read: 11cm
